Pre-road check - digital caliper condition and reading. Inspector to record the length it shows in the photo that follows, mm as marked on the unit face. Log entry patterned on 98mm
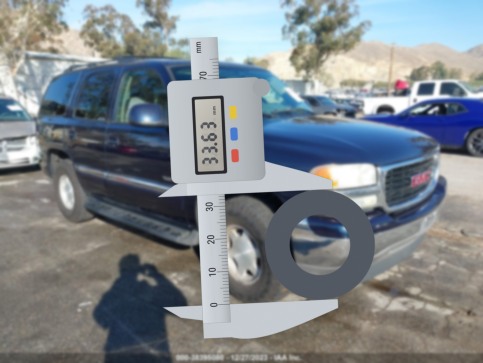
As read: 33.63mm
